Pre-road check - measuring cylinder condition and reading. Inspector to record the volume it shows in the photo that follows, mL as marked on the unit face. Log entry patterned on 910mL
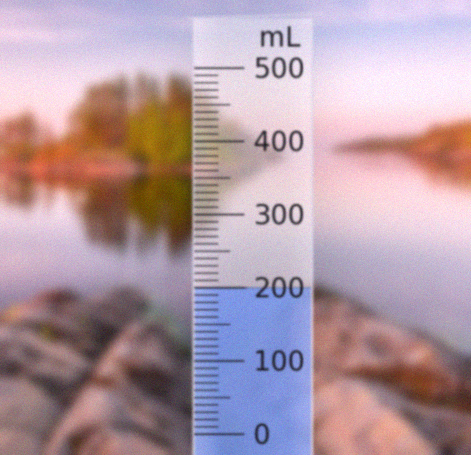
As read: 200mL
